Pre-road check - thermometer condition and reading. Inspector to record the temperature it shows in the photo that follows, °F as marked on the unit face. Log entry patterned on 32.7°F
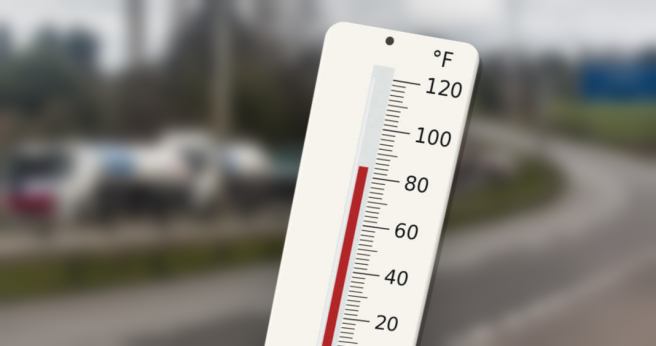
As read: 84°F
